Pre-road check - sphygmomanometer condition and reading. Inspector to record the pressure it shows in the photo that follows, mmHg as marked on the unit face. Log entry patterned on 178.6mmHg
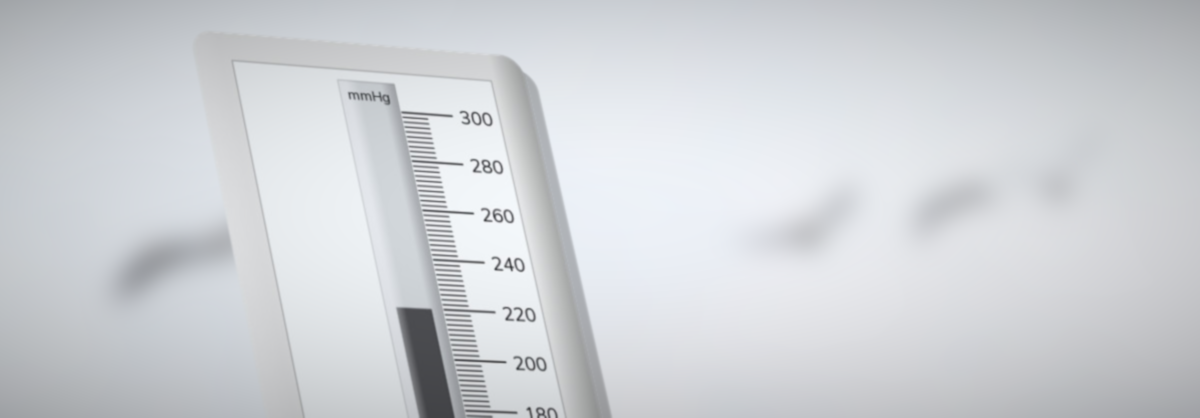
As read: 220mmHg
